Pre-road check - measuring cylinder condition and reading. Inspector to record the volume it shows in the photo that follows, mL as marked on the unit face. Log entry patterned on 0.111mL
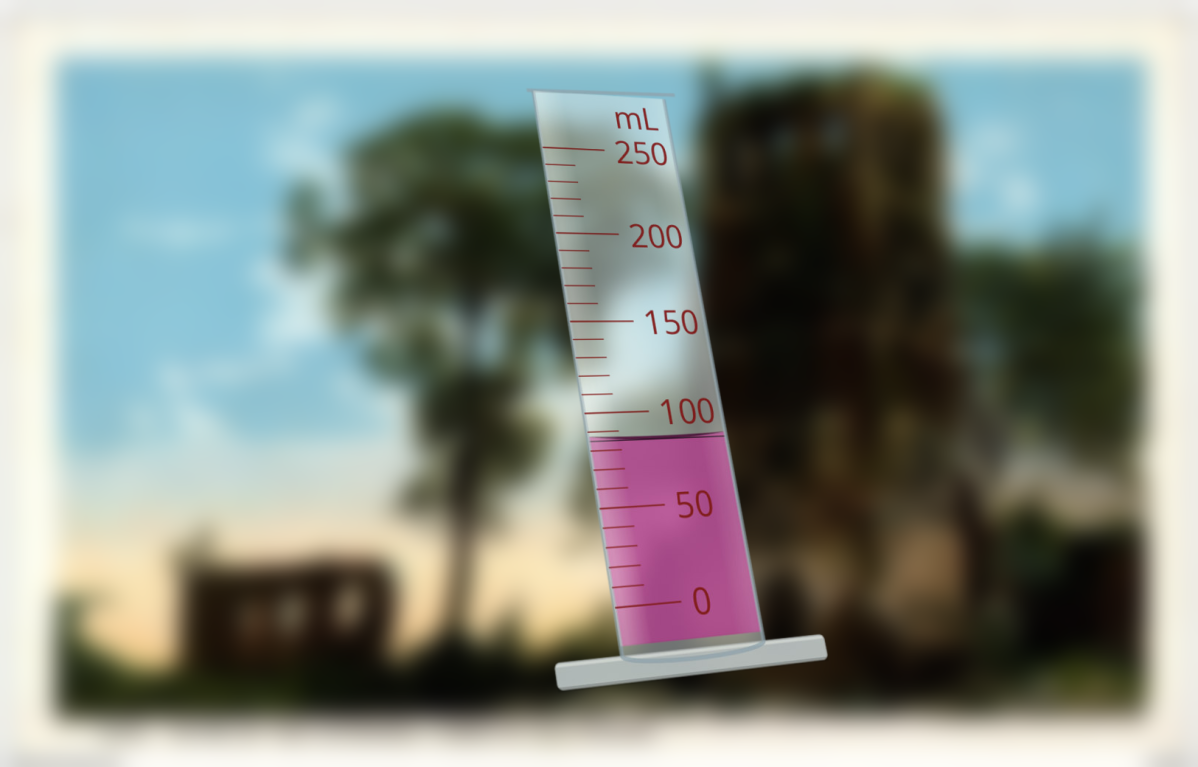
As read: 85mL
